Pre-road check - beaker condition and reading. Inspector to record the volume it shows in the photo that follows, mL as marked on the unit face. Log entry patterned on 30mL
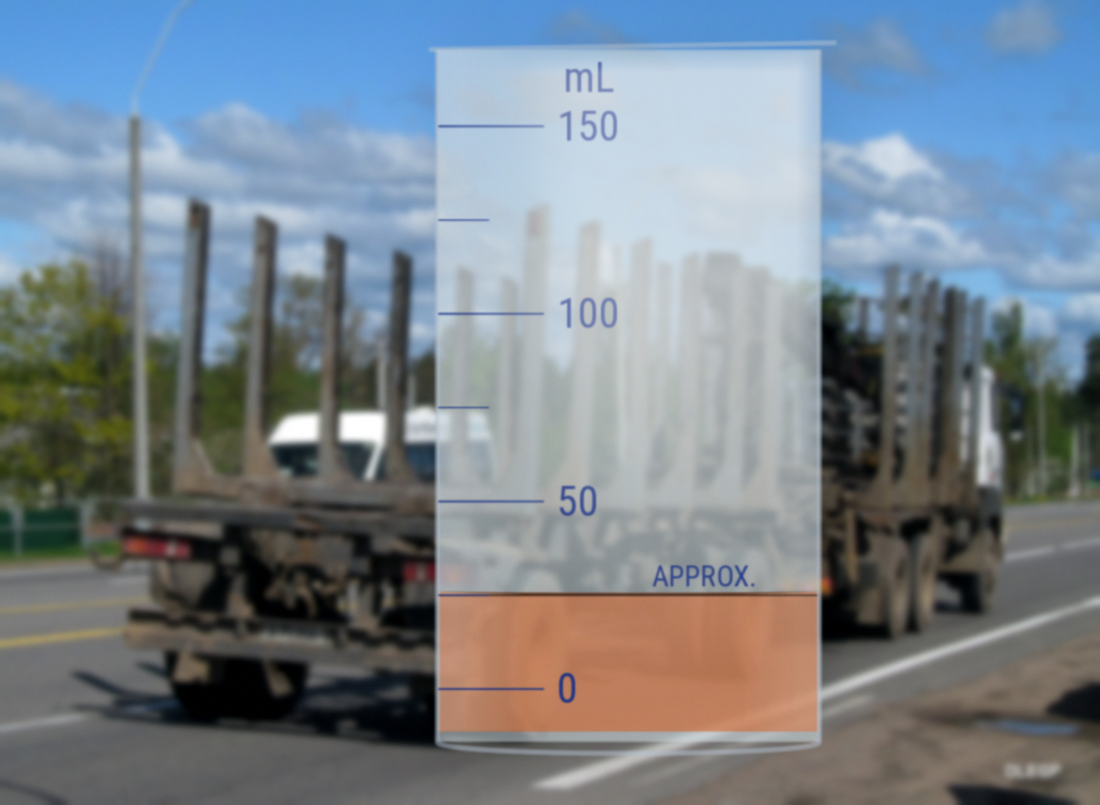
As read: 25mL
